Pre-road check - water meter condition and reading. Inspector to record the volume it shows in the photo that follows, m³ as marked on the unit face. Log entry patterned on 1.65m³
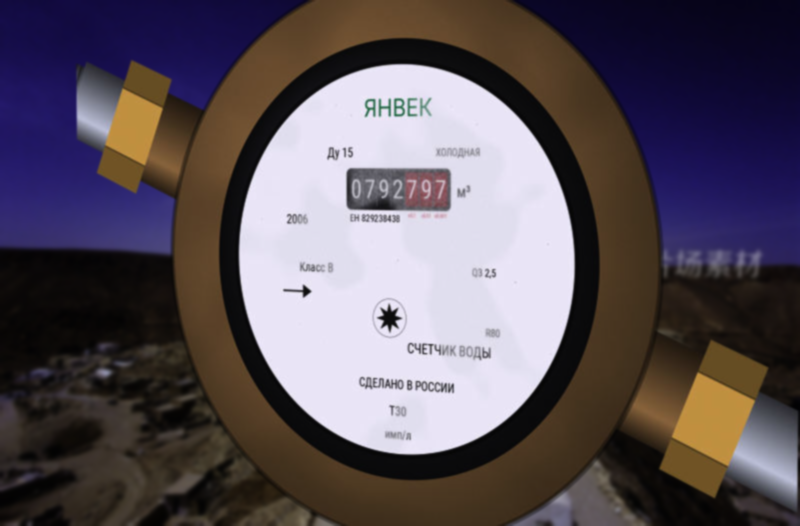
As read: 792.797m³
